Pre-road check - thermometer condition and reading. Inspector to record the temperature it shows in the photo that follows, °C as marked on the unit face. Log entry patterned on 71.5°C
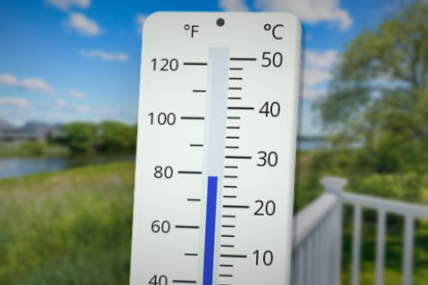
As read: 26°C
